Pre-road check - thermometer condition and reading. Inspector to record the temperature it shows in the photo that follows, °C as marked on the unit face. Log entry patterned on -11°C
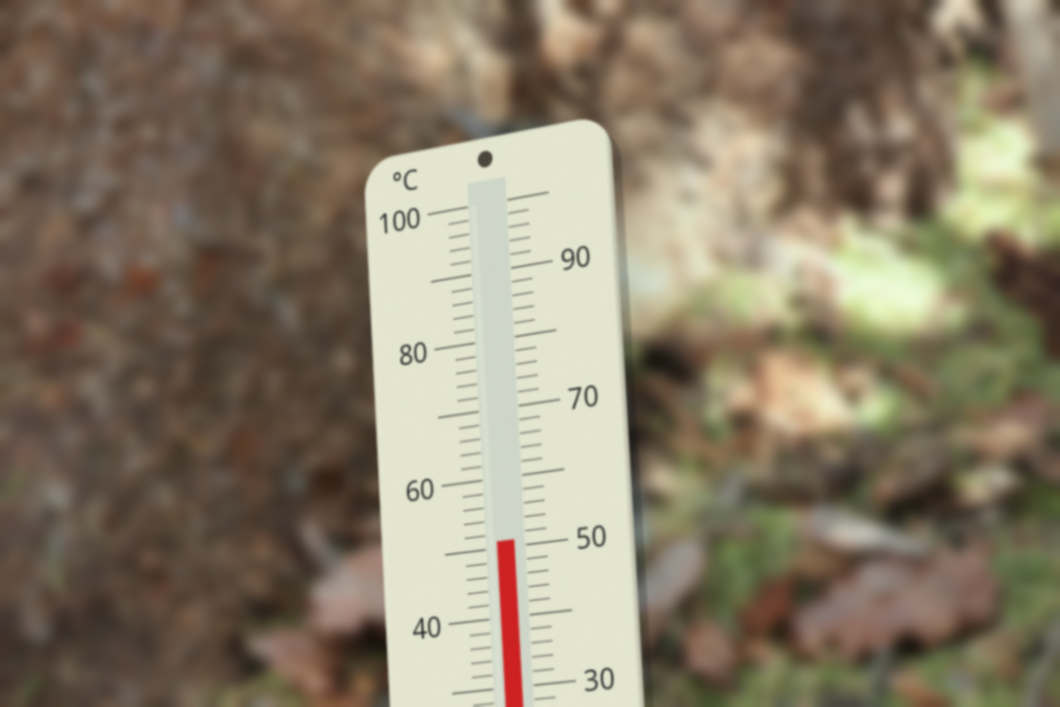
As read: 51°C
